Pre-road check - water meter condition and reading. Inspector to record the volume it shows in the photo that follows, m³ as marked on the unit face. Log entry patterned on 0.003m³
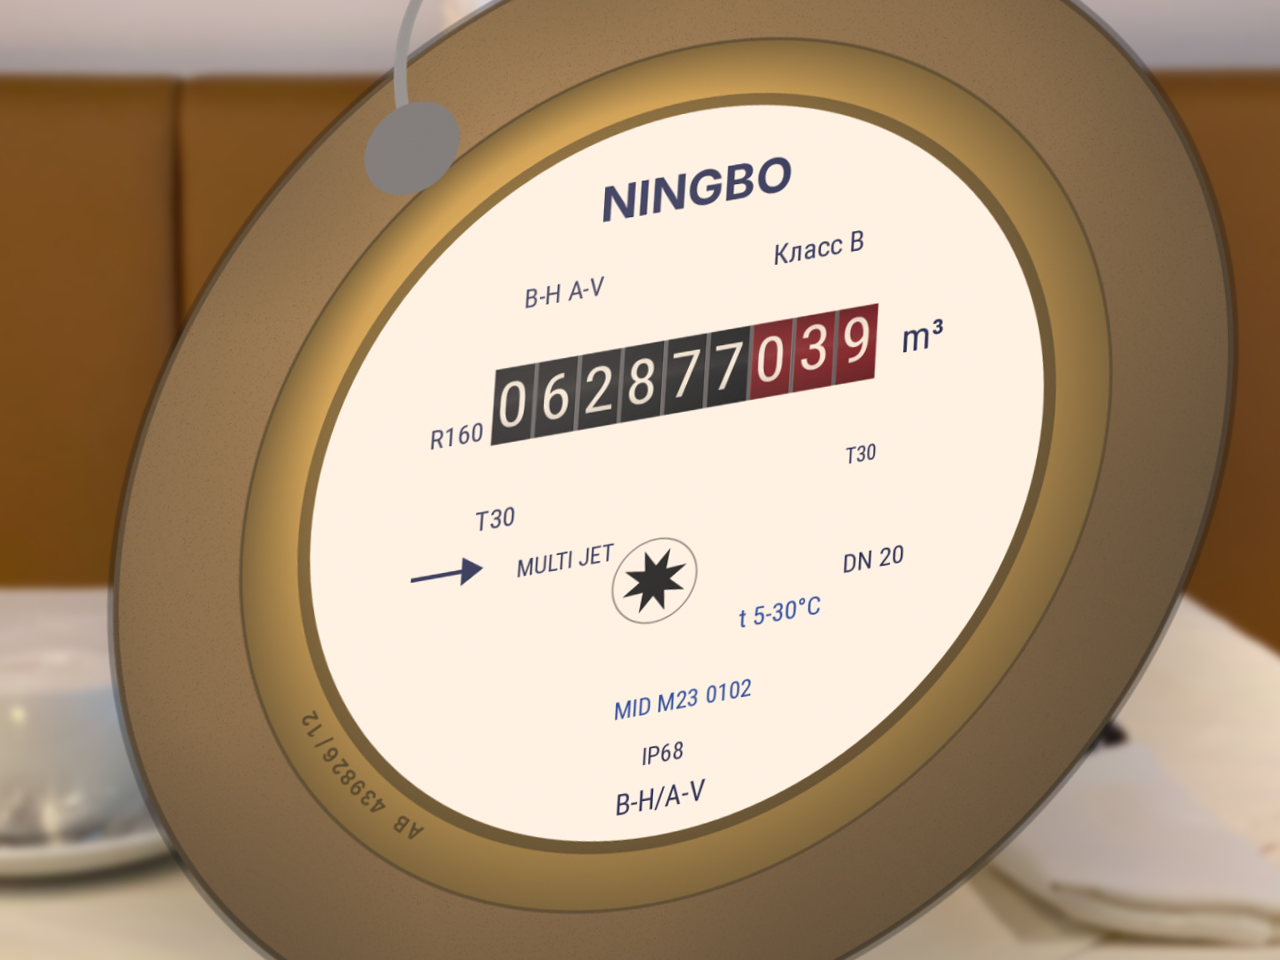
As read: 62877.039m³
